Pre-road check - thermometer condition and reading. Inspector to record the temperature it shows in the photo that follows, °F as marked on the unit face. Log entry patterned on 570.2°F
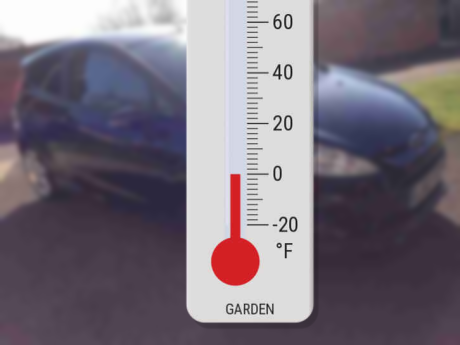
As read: 0°F
